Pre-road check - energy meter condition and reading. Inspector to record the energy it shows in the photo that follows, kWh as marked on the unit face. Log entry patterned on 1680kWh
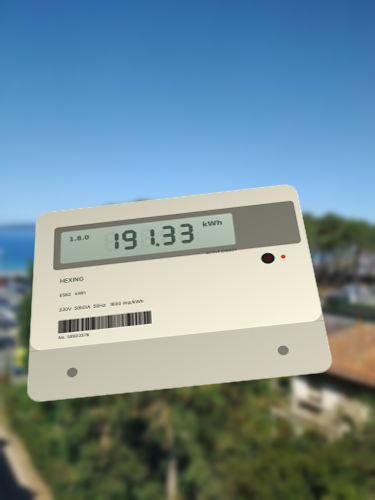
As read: 191.33kWh
